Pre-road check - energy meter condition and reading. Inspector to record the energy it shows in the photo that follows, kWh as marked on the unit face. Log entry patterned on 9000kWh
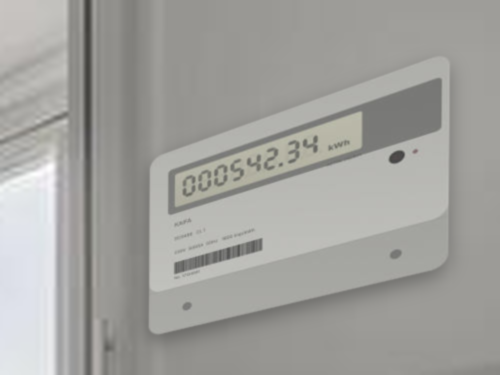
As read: 542.34kWh
